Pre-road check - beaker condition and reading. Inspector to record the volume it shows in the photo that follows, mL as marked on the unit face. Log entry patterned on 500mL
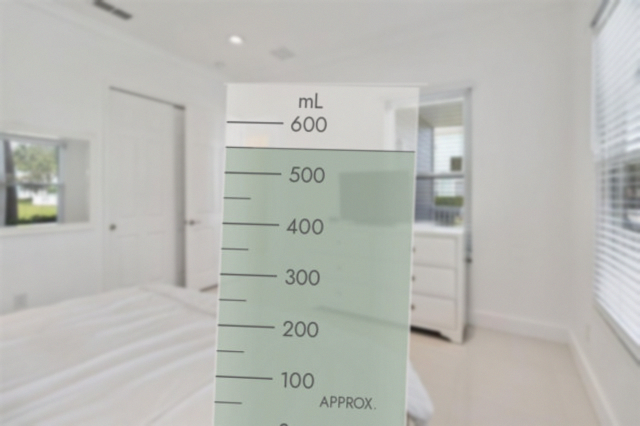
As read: 550mL
